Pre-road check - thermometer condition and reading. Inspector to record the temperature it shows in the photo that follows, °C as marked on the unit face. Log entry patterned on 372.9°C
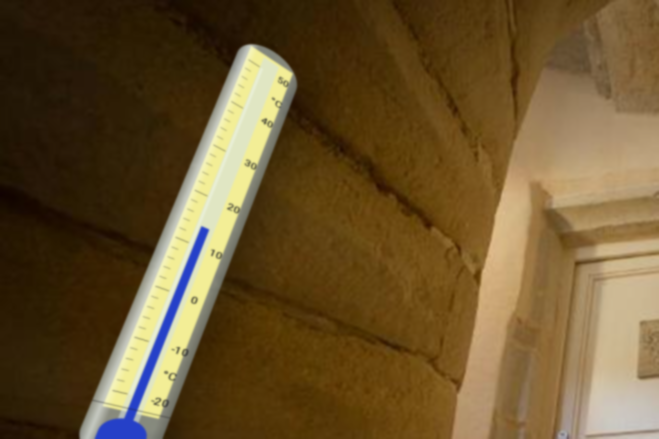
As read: 14°C
